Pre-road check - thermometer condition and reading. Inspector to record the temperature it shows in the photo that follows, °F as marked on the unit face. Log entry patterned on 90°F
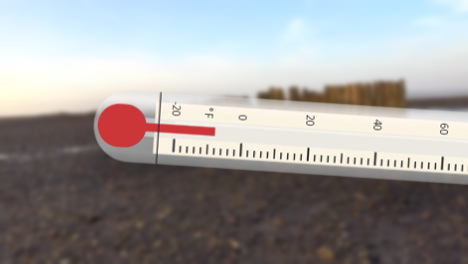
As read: -8°F
